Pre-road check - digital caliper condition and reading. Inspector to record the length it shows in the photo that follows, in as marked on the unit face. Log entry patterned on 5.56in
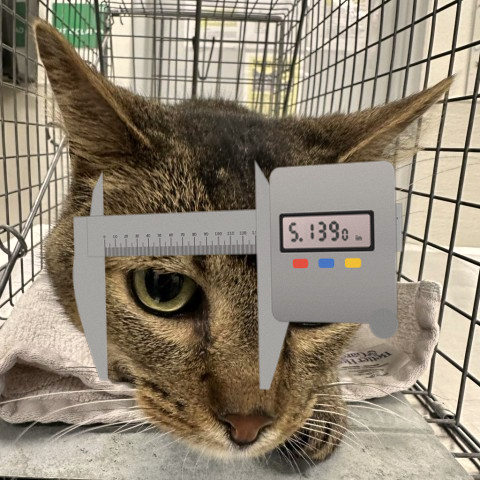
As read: 5.1390in
